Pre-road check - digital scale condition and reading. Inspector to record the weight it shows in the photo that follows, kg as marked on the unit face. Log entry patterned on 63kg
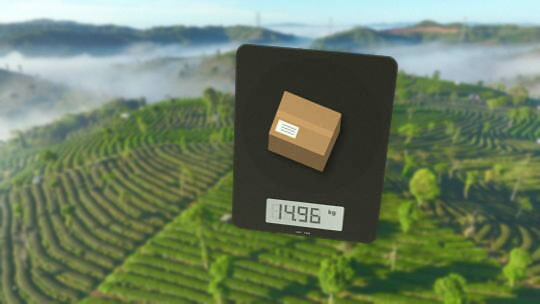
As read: 14.96kg
